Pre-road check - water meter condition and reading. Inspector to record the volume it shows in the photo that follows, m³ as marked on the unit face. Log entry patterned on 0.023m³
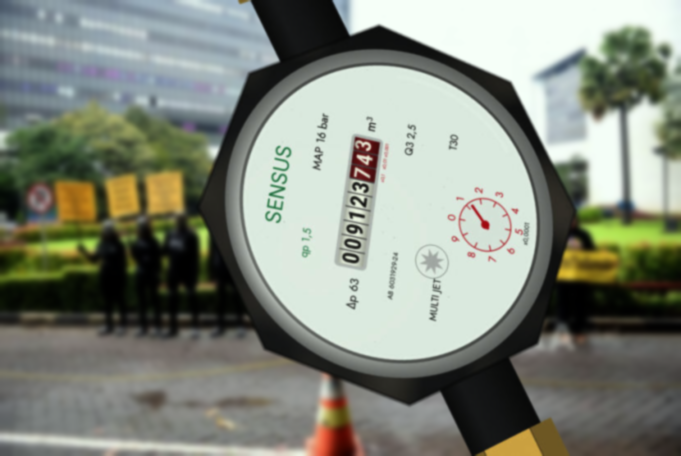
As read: 9123.7431m³
